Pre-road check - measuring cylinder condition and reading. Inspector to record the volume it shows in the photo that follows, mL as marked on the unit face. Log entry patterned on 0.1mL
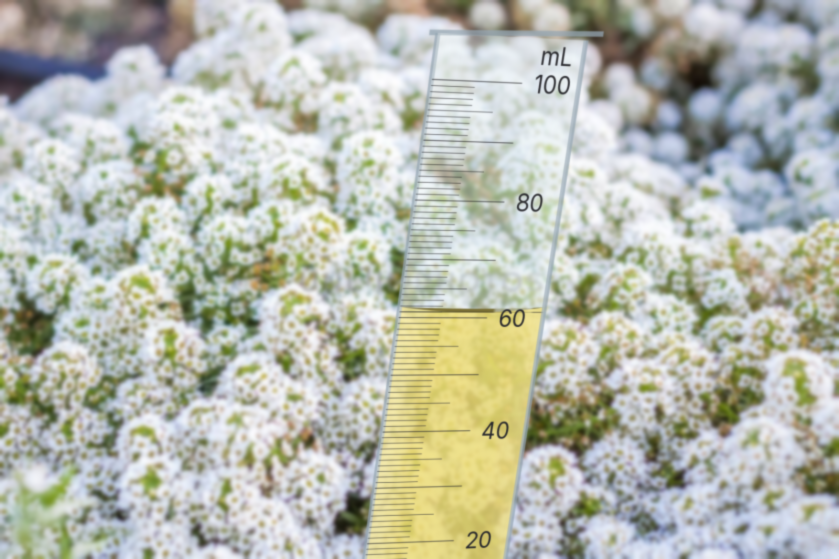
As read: 61mL
